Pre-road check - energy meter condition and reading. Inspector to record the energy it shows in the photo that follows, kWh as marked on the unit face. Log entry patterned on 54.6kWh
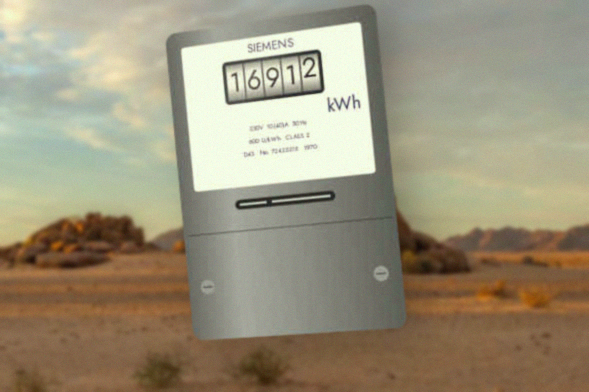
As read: 16912kWh
